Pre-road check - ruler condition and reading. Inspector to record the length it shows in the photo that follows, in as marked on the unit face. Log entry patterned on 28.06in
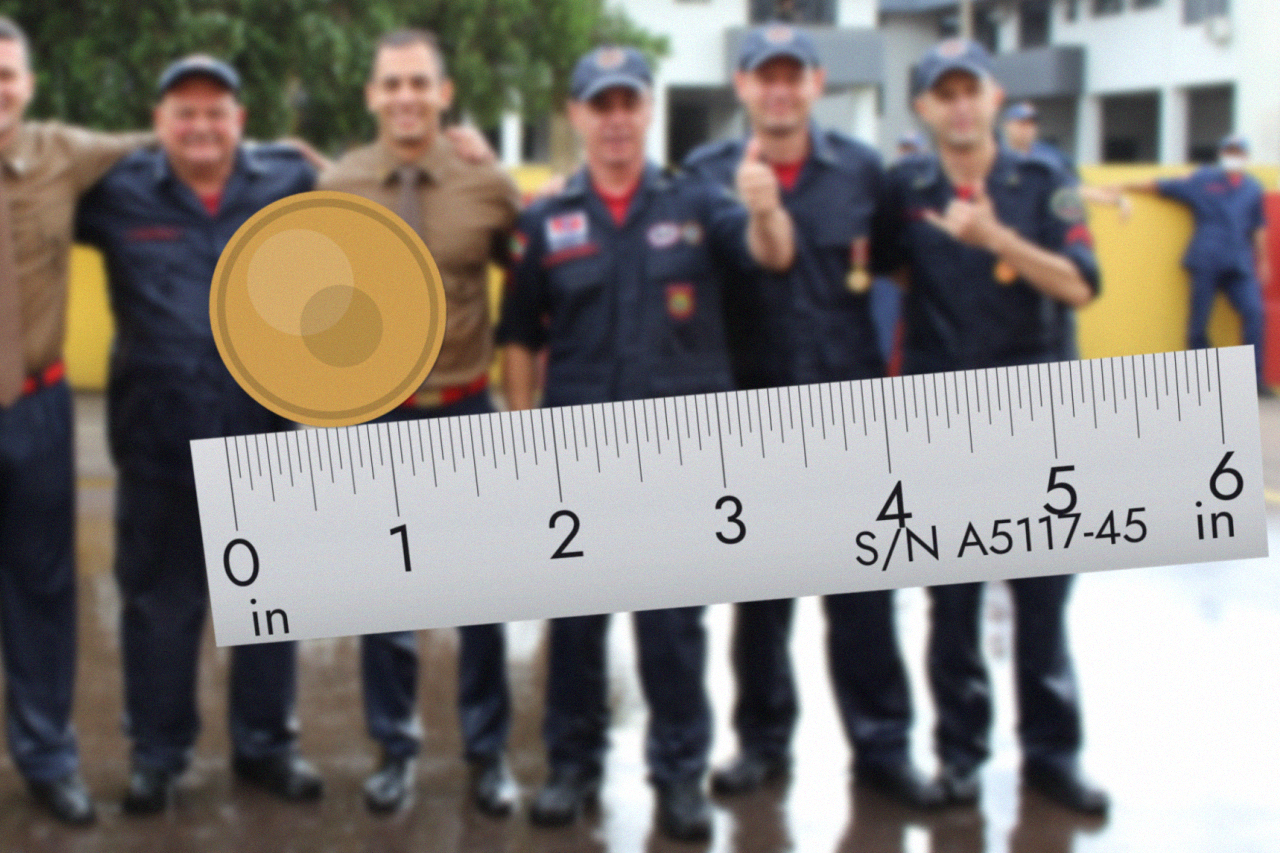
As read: 1.4375in
